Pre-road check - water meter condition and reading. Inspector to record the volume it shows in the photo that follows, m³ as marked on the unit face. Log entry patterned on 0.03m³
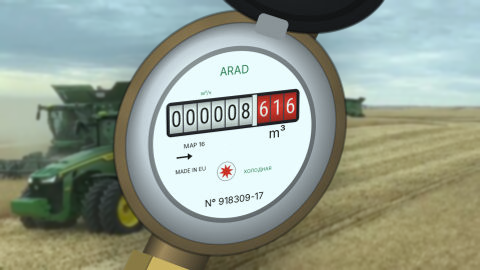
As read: 8.616m³
